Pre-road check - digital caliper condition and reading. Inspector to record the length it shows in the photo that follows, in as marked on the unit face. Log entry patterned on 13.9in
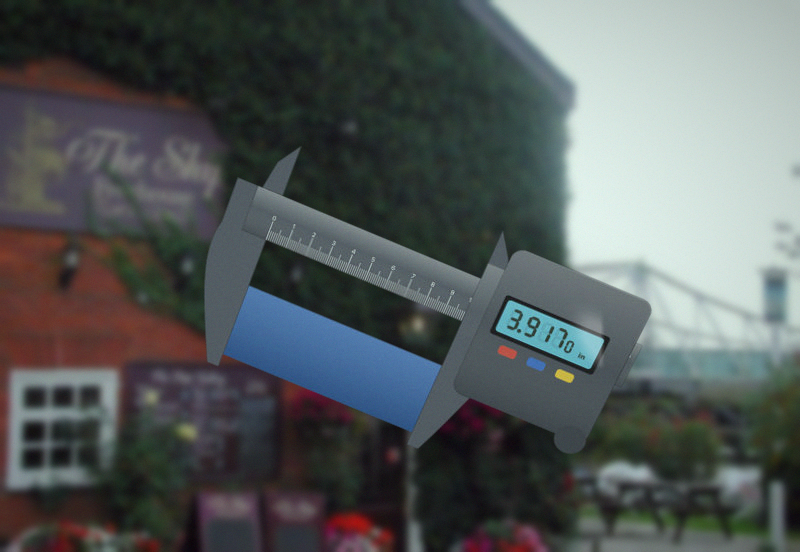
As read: 3.9170in
